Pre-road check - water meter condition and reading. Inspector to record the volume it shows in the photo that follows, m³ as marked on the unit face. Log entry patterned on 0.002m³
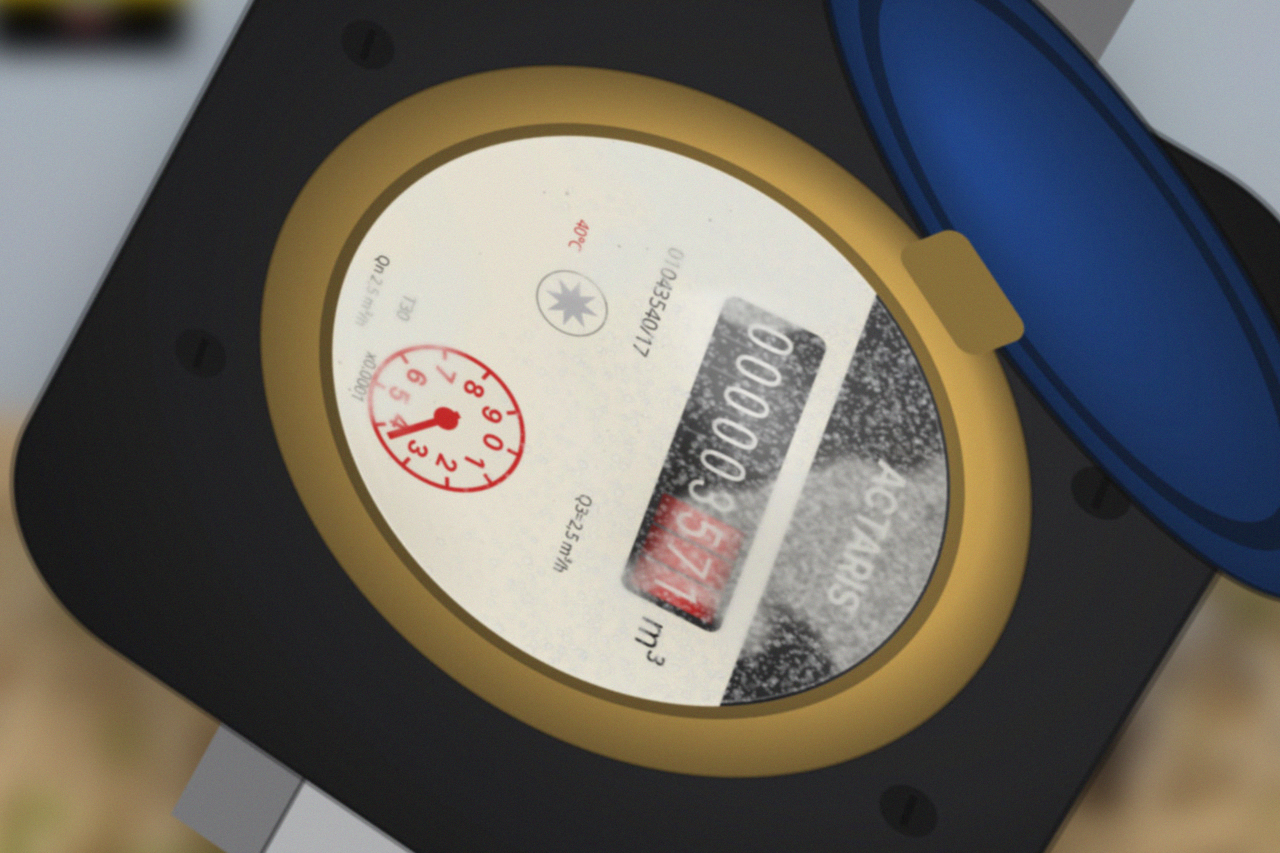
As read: 3.5713m³
